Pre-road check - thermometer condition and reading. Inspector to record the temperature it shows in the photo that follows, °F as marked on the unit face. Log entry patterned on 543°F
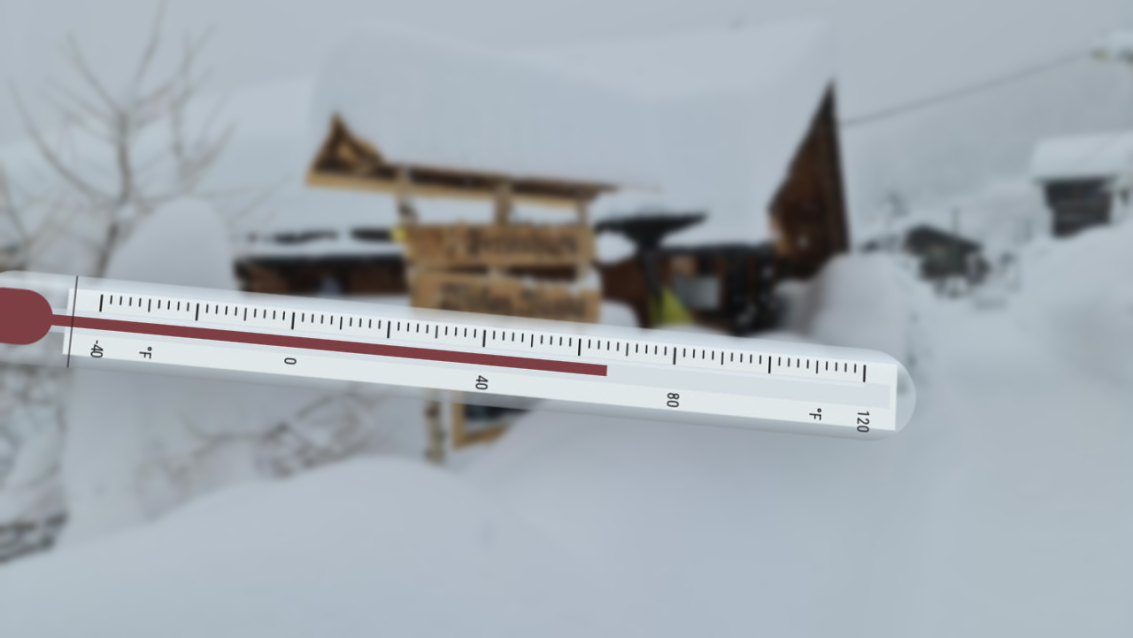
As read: 66°F
